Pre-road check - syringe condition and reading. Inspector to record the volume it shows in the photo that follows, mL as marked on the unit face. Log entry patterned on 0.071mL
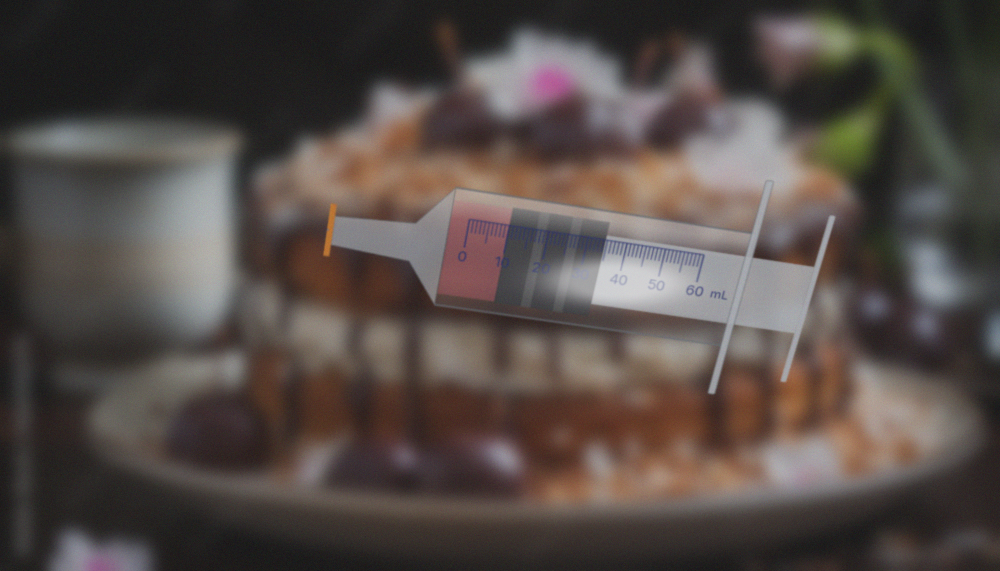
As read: 10mL
